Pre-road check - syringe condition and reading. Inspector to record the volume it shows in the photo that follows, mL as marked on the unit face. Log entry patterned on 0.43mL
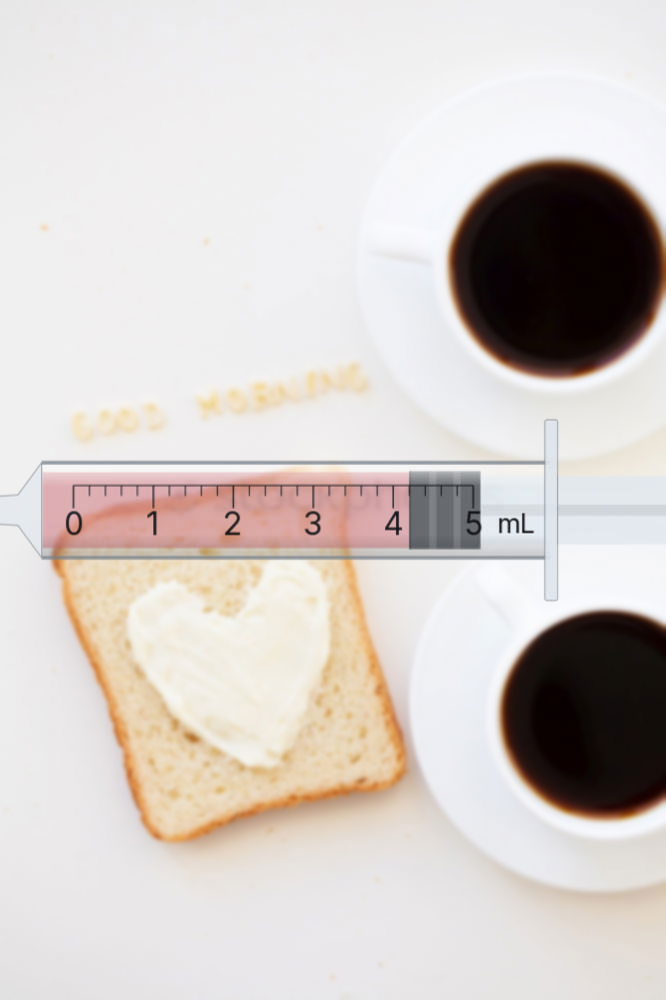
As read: 4.2mL
